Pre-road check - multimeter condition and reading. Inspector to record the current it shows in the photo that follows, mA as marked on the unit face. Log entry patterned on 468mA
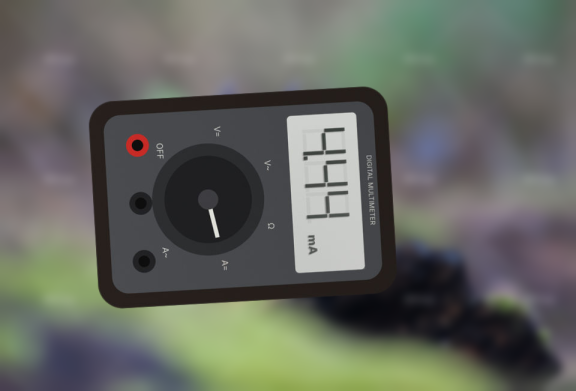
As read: 4.44mA
